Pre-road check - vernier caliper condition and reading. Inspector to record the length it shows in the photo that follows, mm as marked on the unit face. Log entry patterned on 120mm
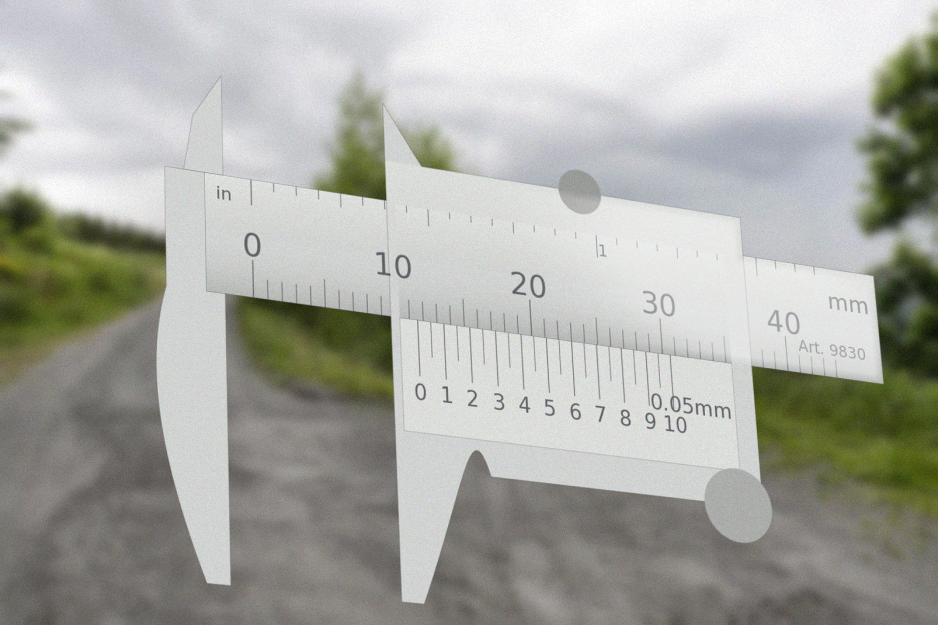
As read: 11.6mm
